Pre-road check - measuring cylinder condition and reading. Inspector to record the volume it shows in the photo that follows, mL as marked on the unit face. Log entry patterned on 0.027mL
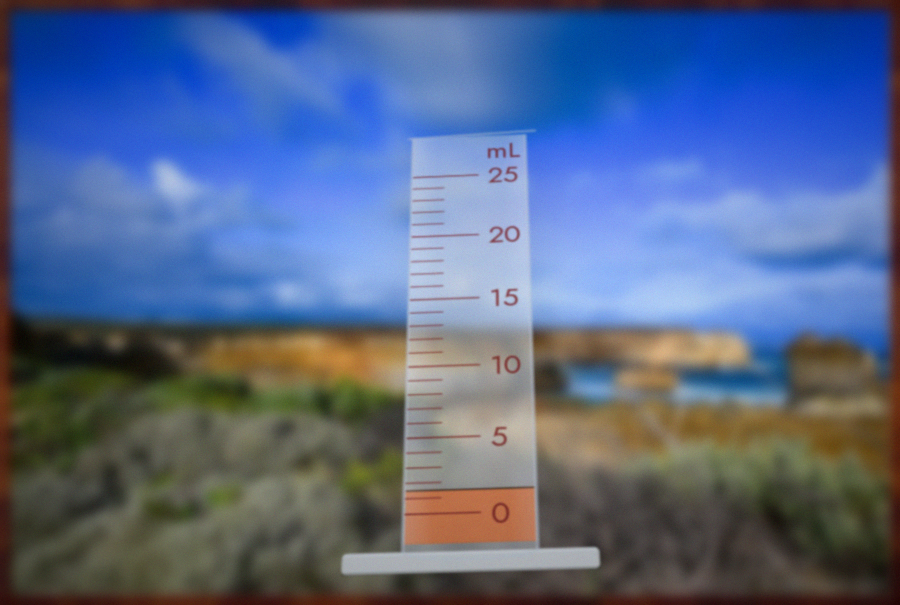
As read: 1.5mL
